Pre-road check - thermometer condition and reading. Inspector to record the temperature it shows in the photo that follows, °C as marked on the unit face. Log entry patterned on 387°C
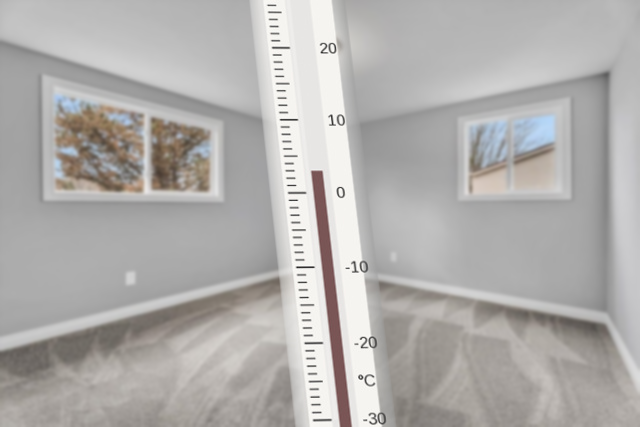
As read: 3°C
